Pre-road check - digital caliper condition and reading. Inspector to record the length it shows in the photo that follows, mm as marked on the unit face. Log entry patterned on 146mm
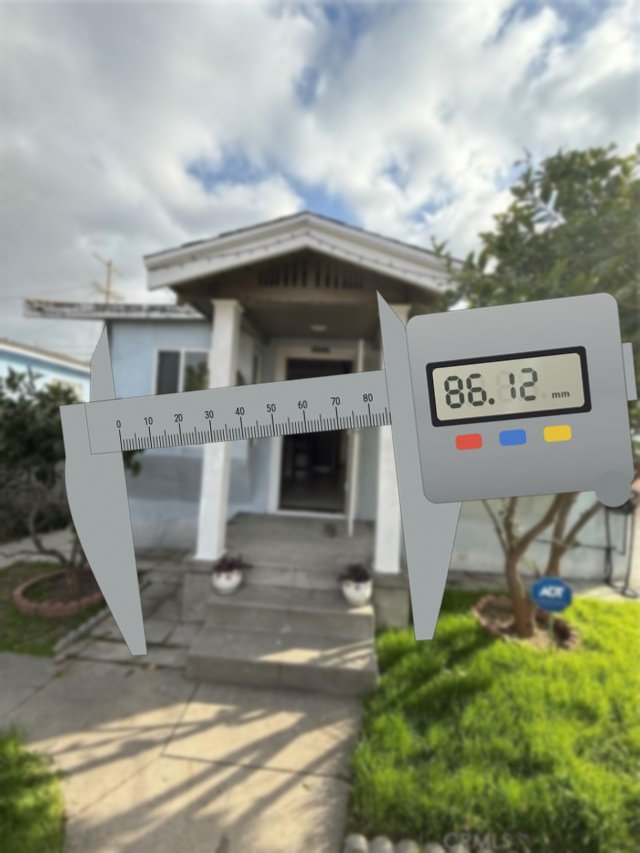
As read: 86.12mm
